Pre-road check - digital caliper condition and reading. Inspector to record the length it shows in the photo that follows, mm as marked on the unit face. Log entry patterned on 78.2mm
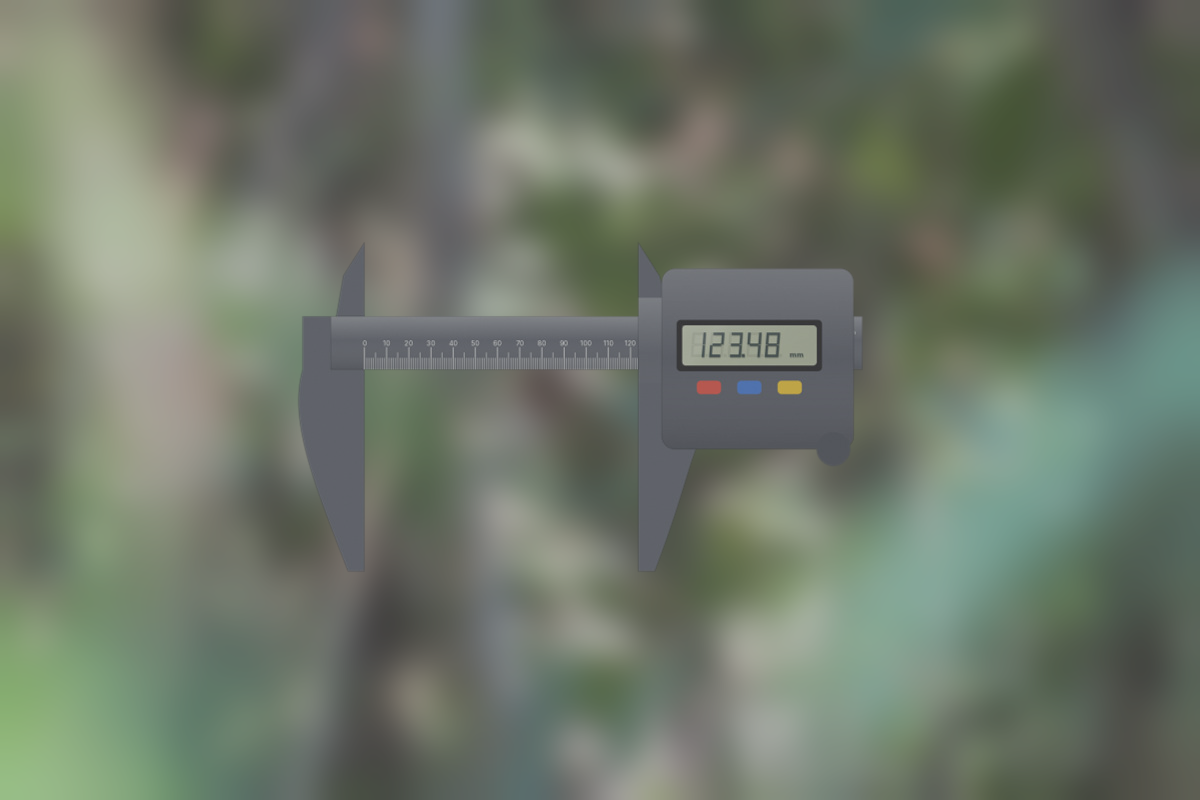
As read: 123.48mm
